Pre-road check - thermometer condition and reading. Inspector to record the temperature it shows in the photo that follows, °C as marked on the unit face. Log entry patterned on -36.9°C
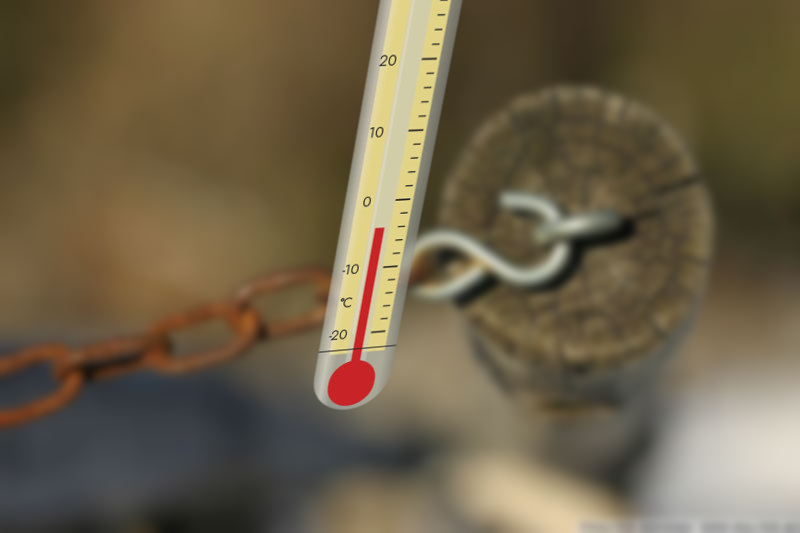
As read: -4°C
